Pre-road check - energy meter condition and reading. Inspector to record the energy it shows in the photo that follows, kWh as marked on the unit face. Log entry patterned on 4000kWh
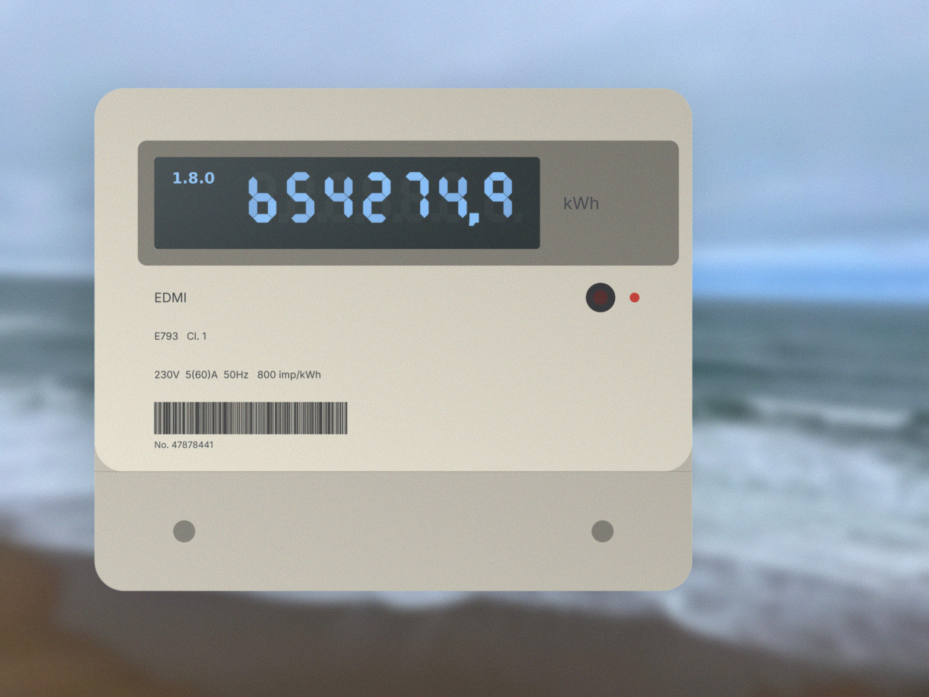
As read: 654274.9kWh
